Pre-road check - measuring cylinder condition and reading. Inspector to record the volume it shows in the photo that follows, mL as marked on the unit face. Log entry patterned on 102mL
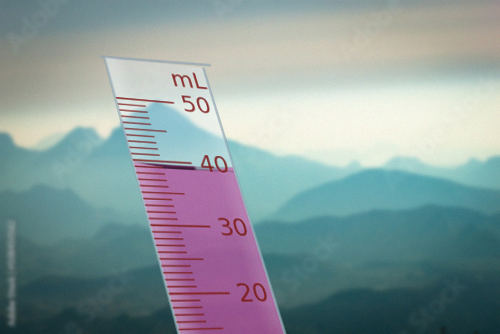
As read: 39mL
